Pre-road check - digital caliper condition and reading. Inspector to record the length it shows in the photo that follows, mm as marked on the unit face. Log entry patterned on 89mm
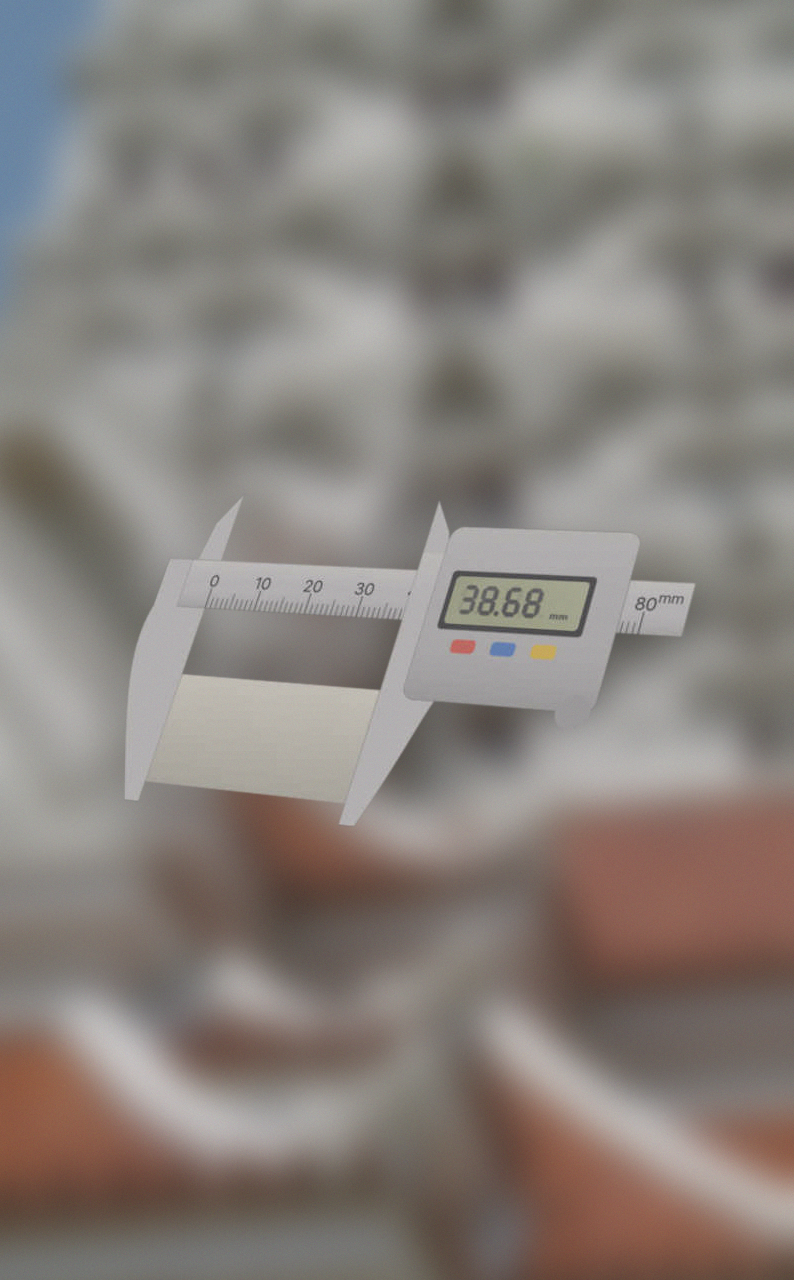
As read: 38.68mm
